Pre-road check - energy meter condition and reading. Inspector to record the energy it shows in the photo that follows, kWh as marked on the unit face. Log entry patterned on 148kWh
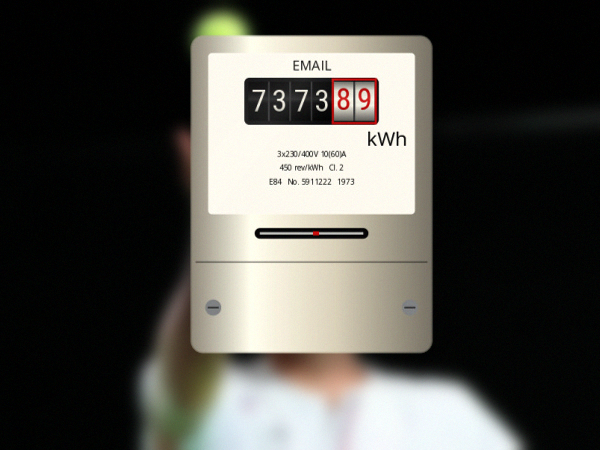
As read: 7373.89kWh
